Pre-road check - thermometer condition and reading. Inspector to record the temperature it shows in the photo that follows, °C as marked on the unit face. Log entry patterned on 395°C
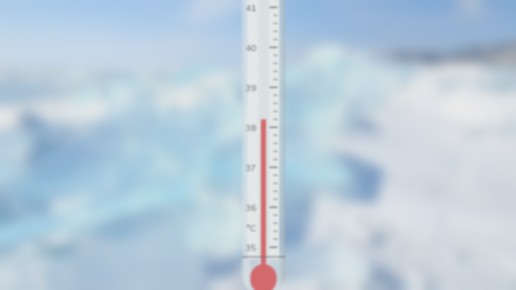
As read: 38.2°C
